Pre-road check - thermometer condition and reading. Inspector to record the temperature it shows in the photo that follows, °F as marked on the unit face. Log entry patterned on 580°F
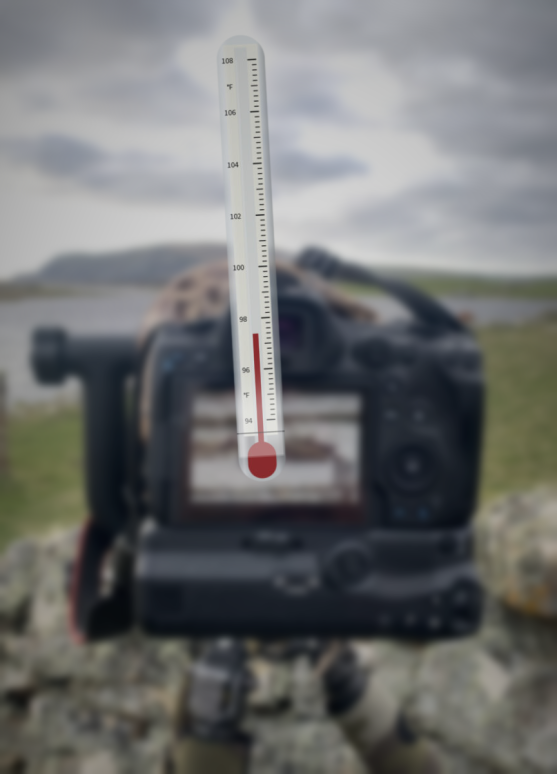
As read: 97.4°F
